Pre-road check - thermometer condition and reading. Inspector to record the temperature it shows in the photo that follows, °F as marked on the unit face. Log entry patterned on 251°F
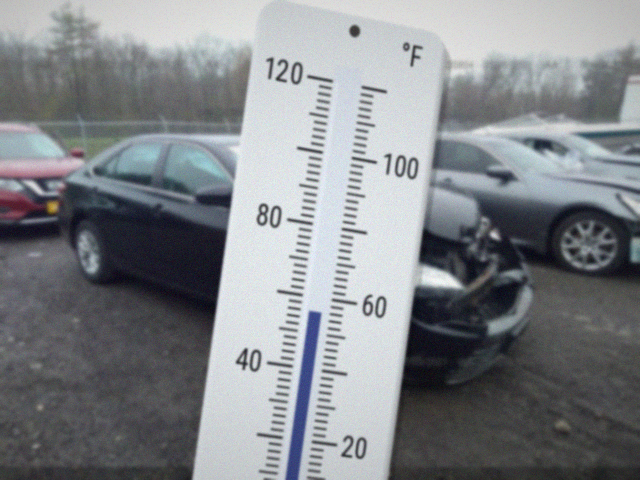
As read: 56°F
